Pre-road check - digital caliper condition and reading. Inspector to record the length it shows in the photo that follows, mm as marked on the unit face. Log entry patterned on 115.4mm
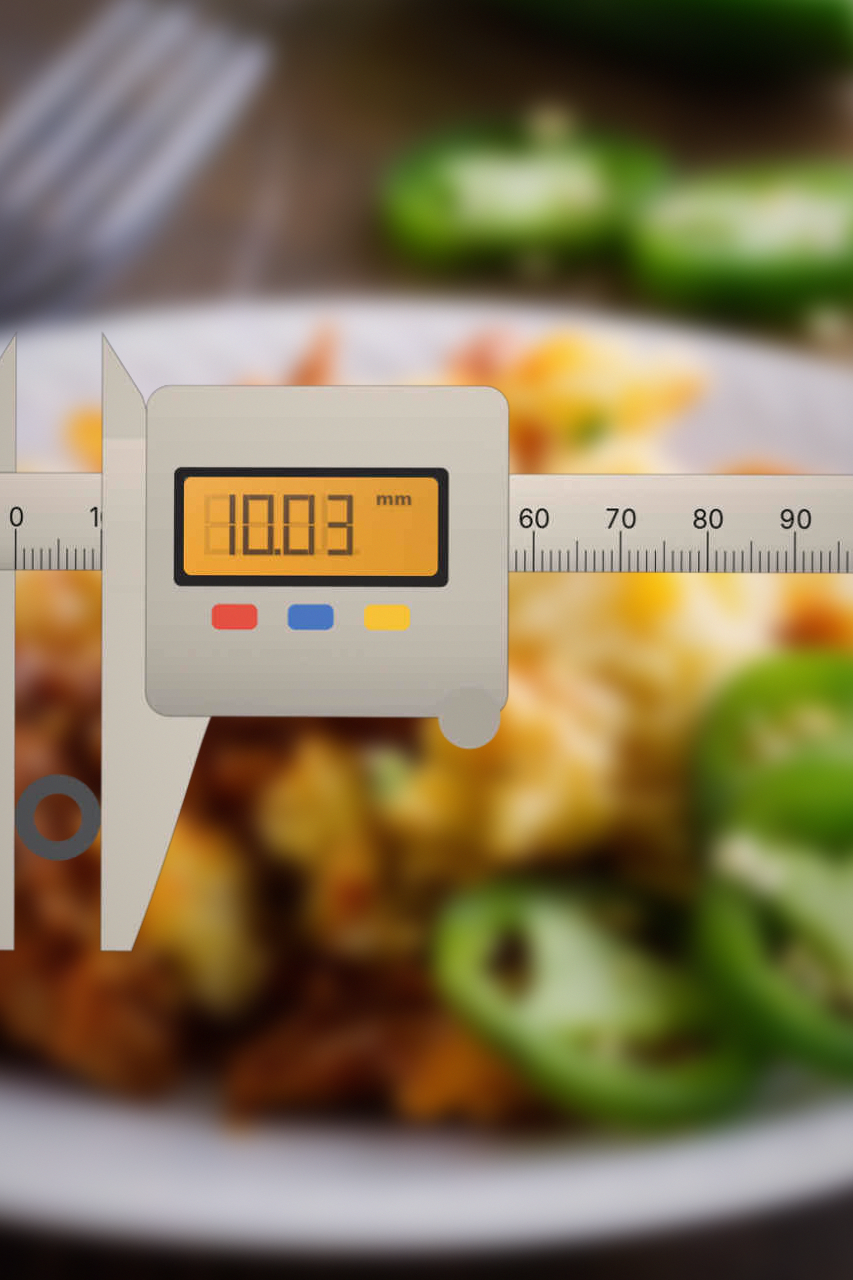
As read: 10.03mm
